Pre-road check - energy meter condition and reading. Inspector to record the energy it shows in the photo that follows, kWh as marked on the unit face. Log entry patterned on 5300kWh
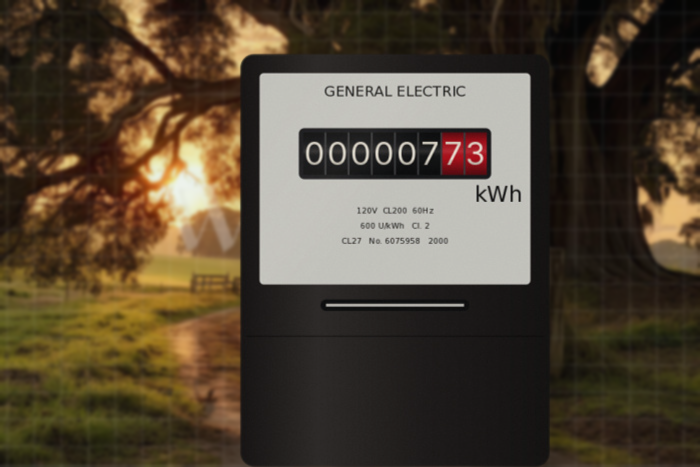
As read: 7.73kWh
